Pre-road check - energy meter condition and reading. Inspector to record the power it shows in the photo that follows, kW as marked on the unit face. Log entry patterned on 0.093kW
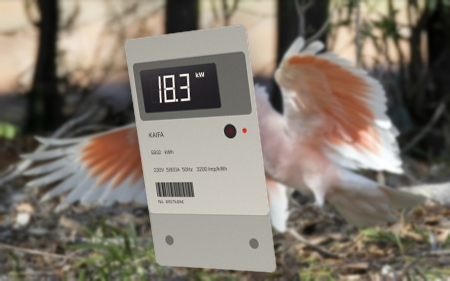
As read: 18.3kW
